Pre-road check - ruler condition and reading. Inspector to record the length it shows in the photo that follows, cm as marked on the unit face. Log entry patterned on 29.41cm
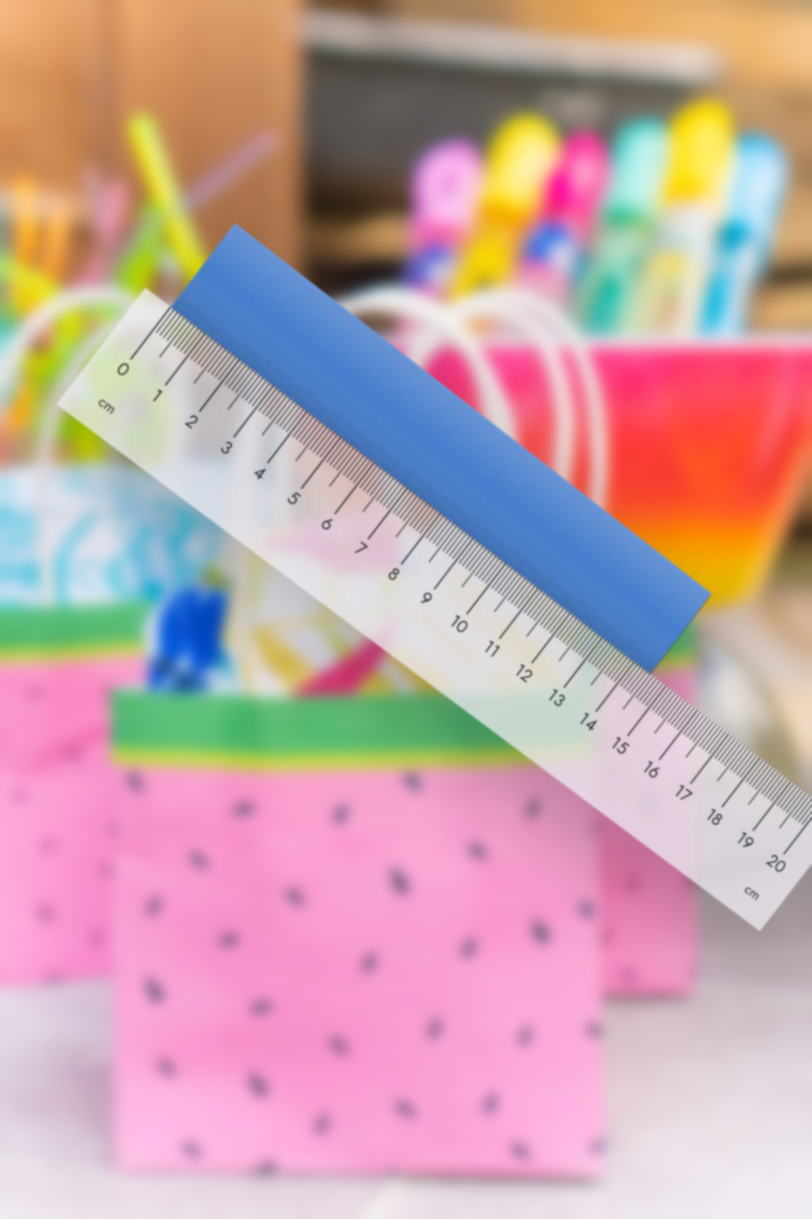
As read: 14.5cm
